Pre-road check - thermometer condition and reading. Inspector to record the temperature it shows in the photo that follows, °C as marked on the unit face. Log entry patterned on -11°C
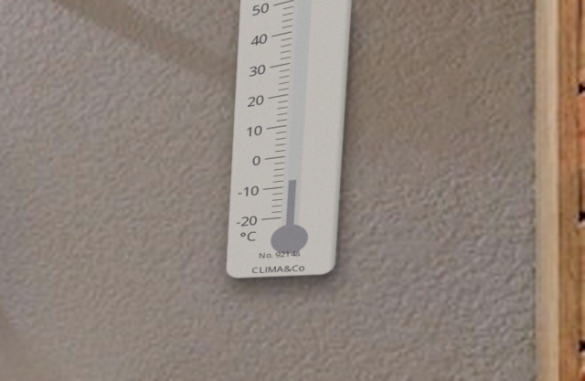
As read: -8°C
